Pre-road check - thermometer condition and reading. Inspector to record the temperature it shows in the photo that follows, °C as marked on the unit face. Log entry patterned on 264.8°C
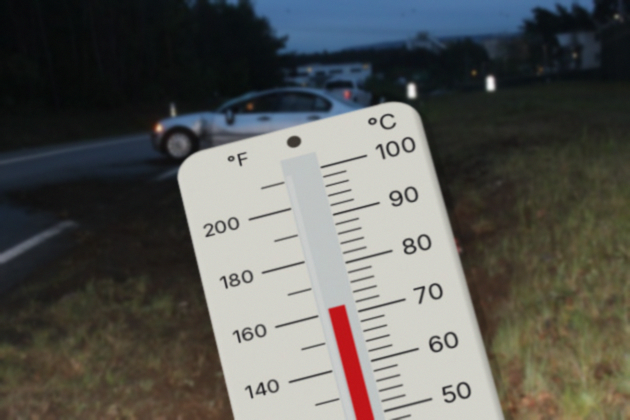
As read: 72°C
